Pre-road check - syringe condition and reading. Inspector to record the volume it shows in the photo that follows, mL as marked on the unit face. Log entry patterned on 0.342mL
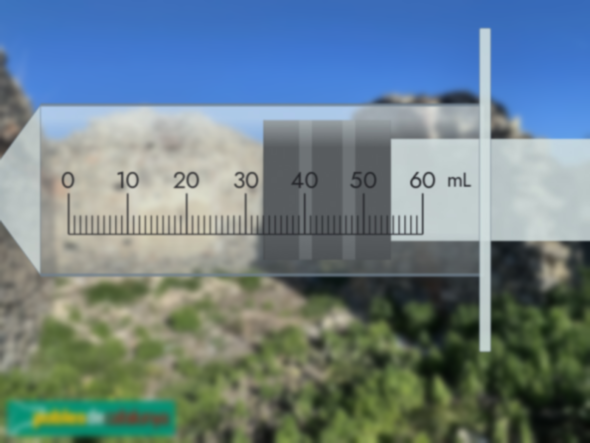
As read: 33mL
